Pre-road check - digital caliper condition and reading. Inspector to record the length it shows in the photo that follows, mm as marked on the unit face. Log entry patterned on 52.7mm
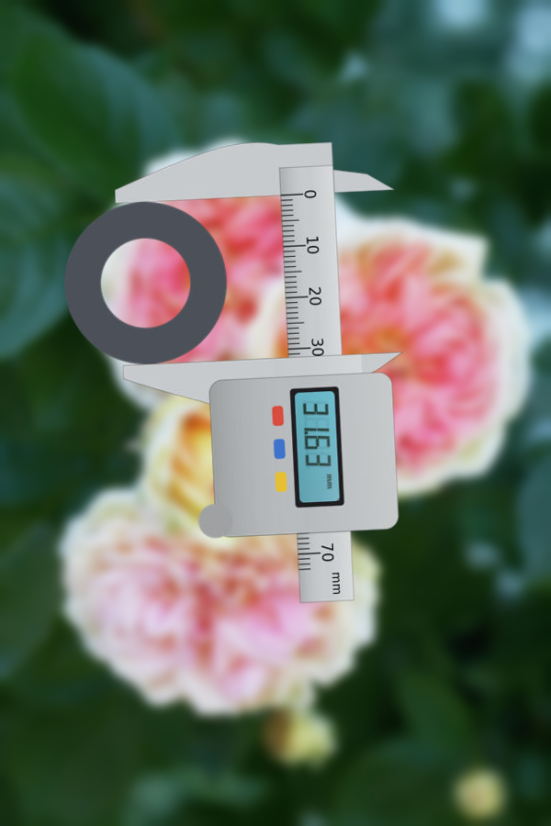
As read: 31.63mm
